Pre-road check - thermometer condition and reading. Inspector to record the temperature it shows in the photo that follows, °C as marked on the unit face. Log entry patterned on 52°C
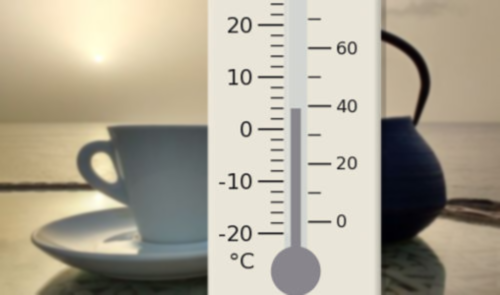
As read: 4°C
